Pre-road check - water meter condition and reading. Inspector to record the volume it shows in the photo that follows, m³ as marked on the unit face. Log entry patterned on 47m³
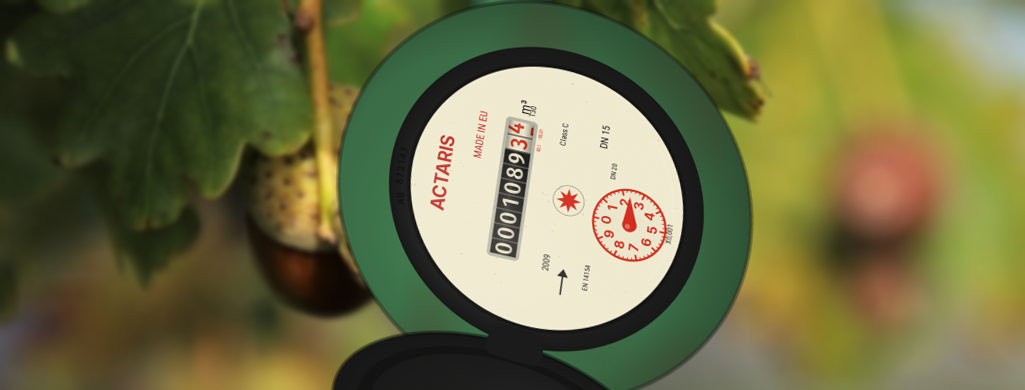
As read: 1089.342m³
